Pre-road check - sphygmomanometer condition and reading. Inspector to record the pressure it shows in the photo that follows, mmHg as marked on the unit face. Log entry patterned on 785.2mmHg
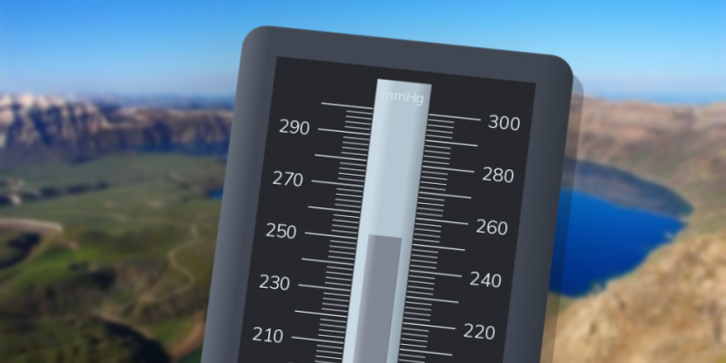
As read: 252mmHg
